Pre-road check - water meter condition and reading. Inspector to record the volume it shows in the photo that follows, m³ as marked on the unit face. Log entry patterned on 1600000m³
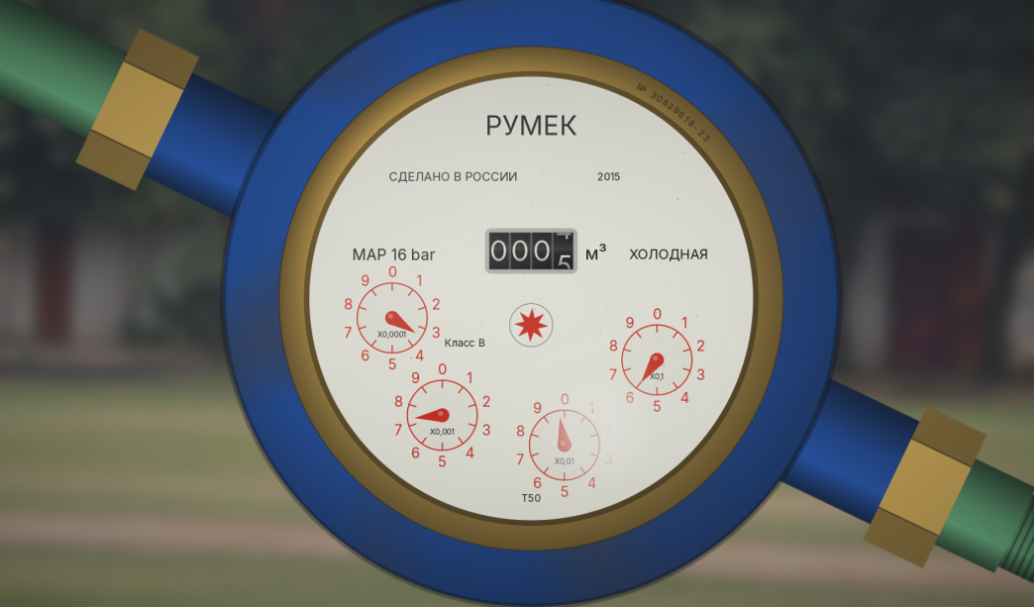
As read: 4.5973m³
